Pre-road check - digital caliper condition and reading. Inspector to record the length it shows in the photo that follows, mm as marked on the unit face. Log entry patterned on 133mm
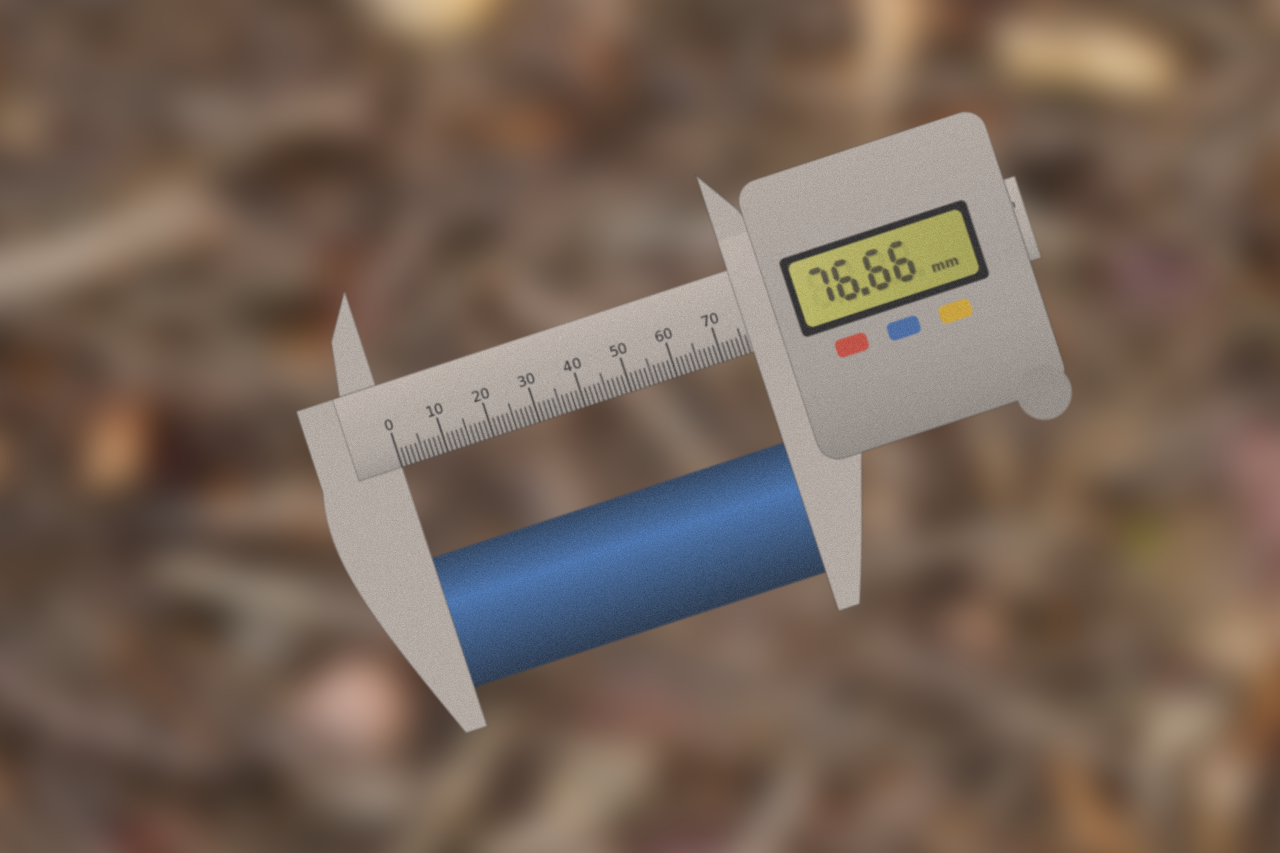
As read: 76.66mm
